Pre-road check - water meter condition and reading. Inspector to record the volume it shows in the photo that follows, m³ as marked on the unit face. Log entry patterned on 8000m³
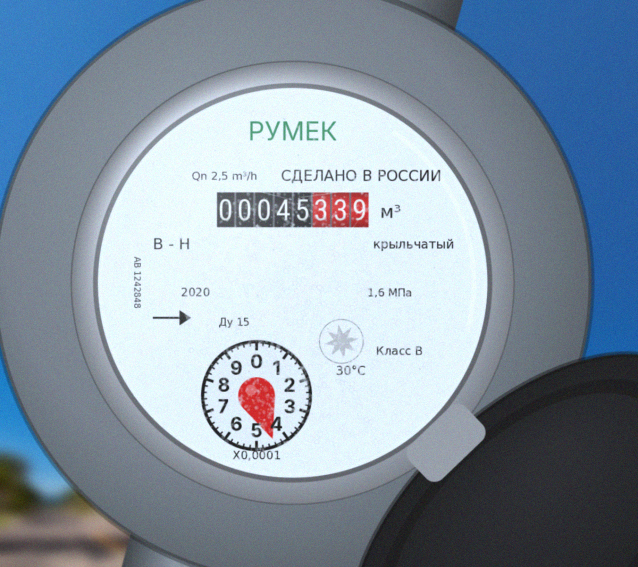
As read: 45.3394m³
